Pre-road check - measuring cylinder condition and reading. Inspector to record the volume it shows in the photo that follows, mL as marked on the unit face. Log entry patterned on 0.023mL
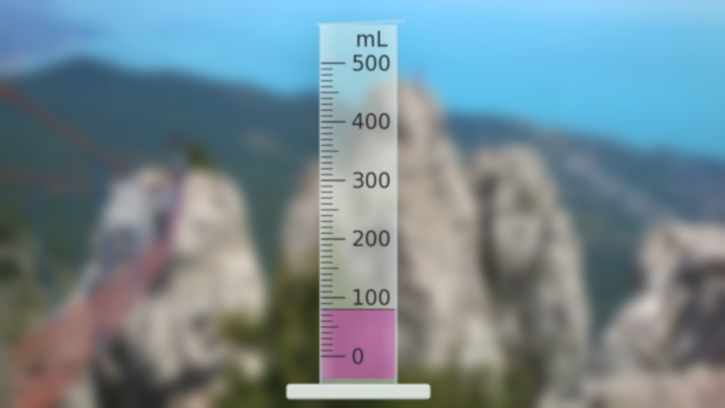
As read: 80mL
